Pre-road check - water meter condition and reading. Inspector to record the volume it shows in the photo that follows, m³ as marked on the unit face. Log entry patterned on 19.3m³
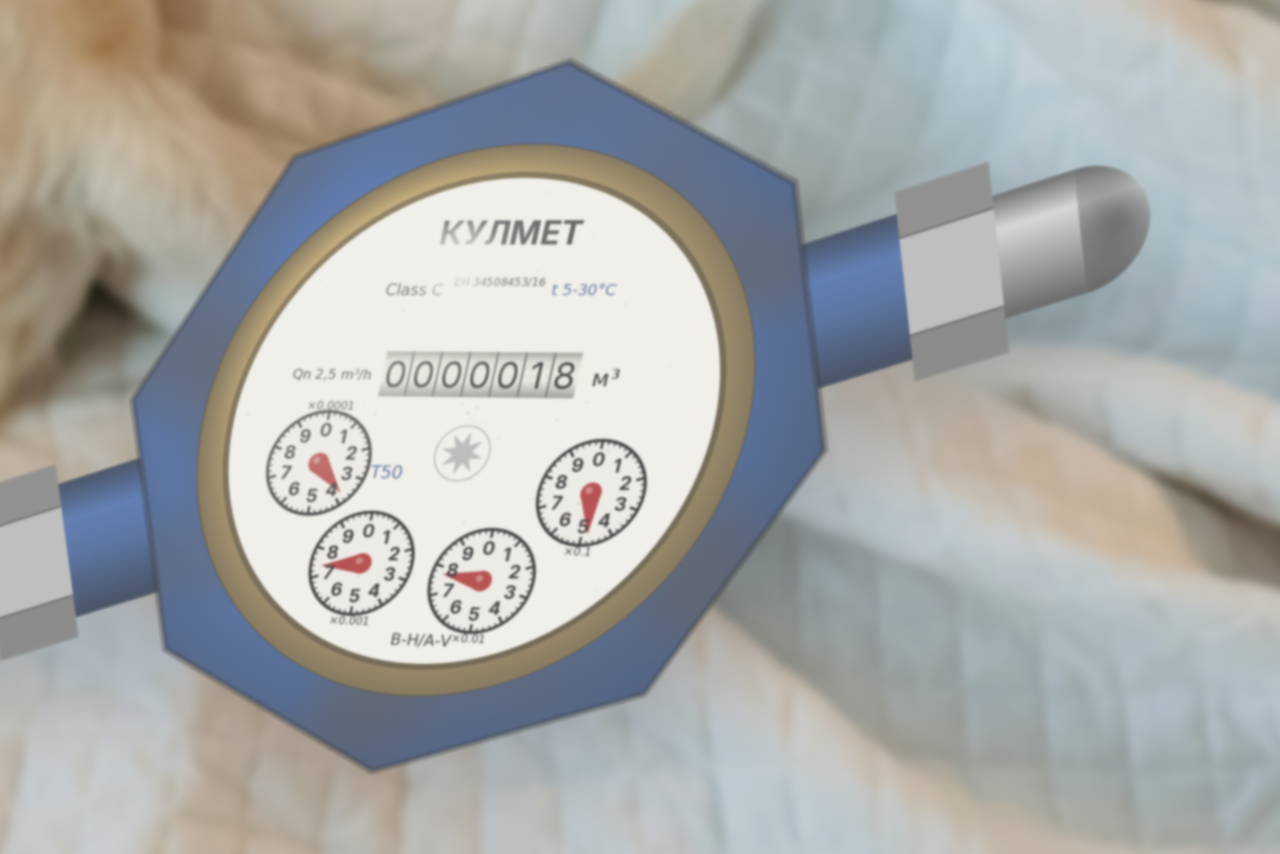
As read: 18.4773m³
